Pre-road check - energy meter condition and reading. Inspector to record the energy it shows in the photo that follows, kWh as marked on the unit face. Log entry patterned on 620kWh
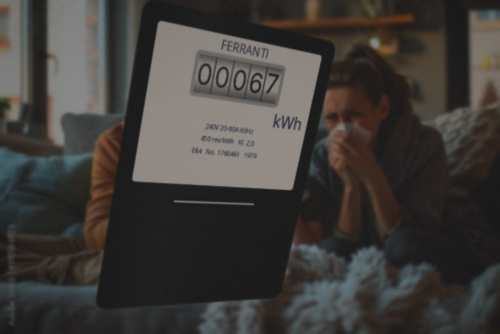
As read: 67kWh
